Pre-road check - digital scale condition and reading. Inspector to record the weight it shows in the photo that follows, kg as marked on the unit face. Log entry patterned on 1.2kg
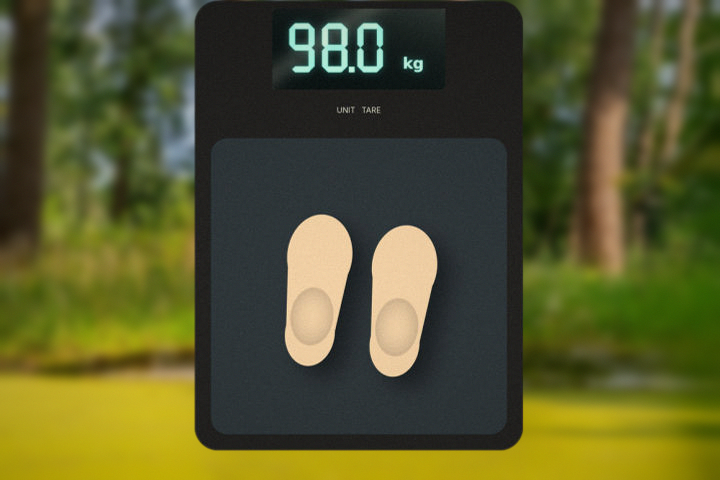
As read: 98.0kg
